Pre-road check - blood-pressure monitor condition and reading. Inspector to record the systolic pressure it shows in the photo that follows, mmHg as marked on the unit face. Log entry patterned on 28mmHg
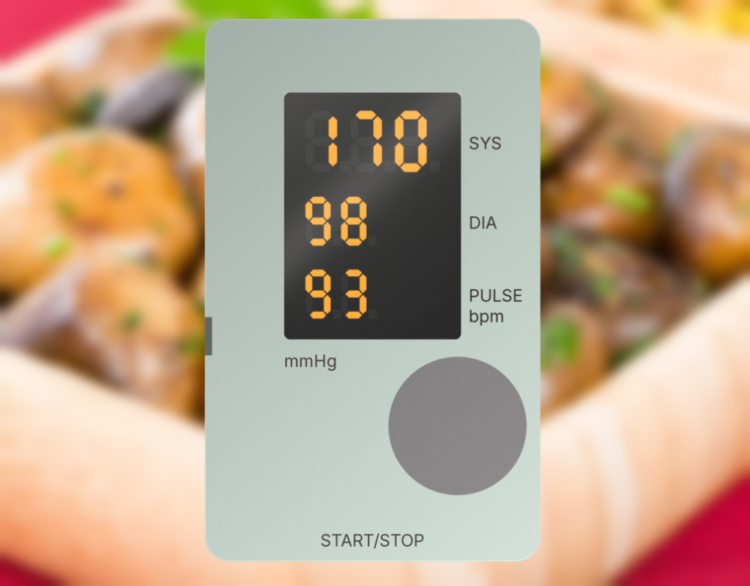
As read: 170mmHg
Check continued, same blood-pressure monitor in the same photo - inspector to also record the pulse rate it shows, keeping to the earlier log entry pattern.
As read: 93bpm
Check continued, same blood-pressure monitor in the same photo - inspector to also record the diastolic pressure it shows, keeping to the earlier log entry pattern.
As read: 98mmHg
